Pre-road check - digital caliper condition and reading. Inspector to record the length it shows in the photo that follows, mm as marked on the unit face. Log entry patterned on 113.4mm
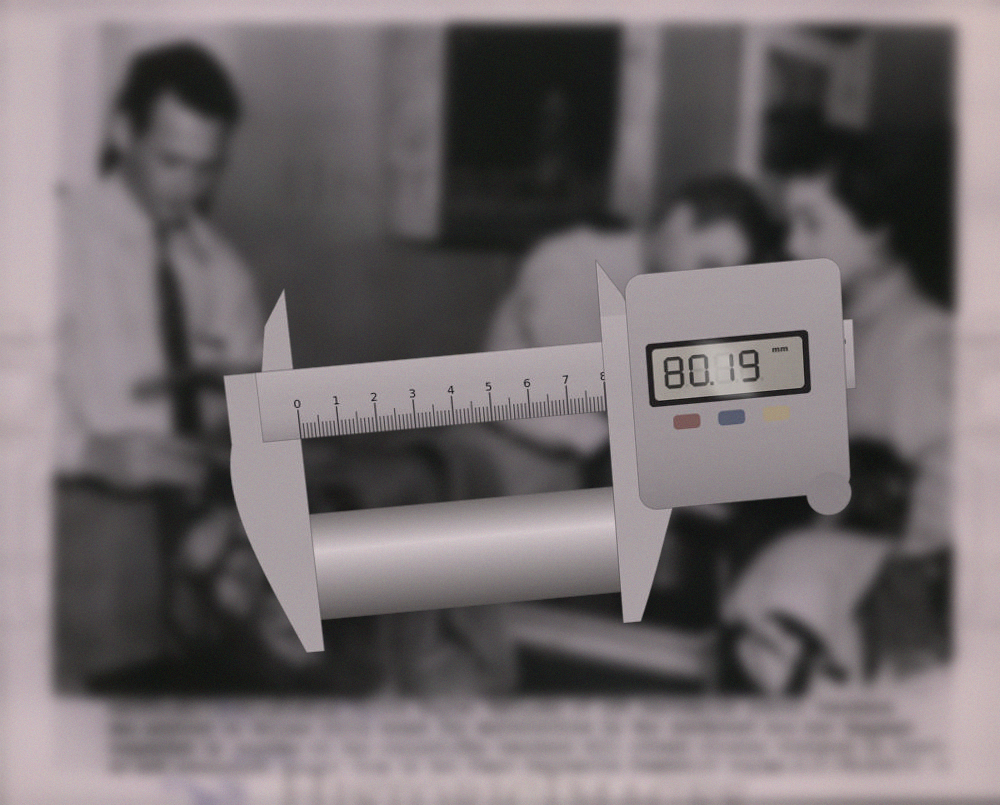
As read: 80.19mm
